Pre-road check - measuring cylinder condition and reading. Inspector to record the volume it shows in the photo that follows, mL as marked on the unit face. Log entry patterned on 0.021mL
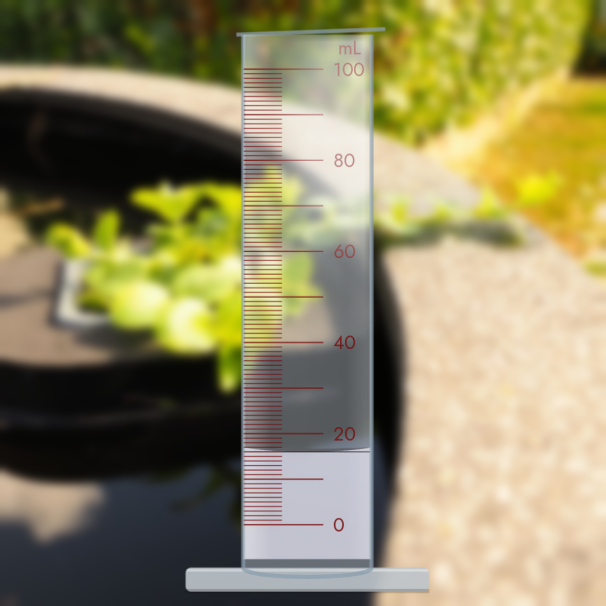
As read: 16mL
